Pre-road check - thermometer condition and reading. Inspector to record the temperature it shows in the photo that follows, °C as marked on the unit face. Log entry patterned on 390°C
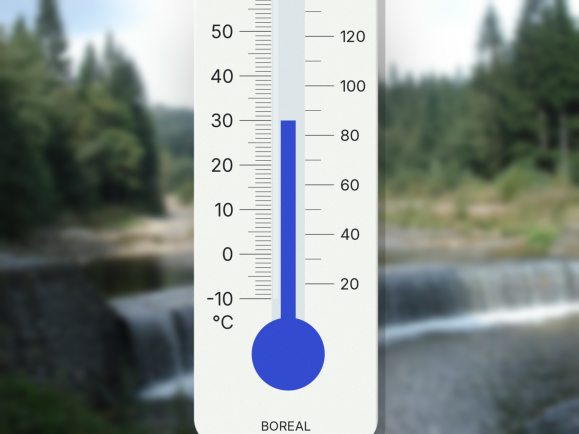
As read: 30°C
